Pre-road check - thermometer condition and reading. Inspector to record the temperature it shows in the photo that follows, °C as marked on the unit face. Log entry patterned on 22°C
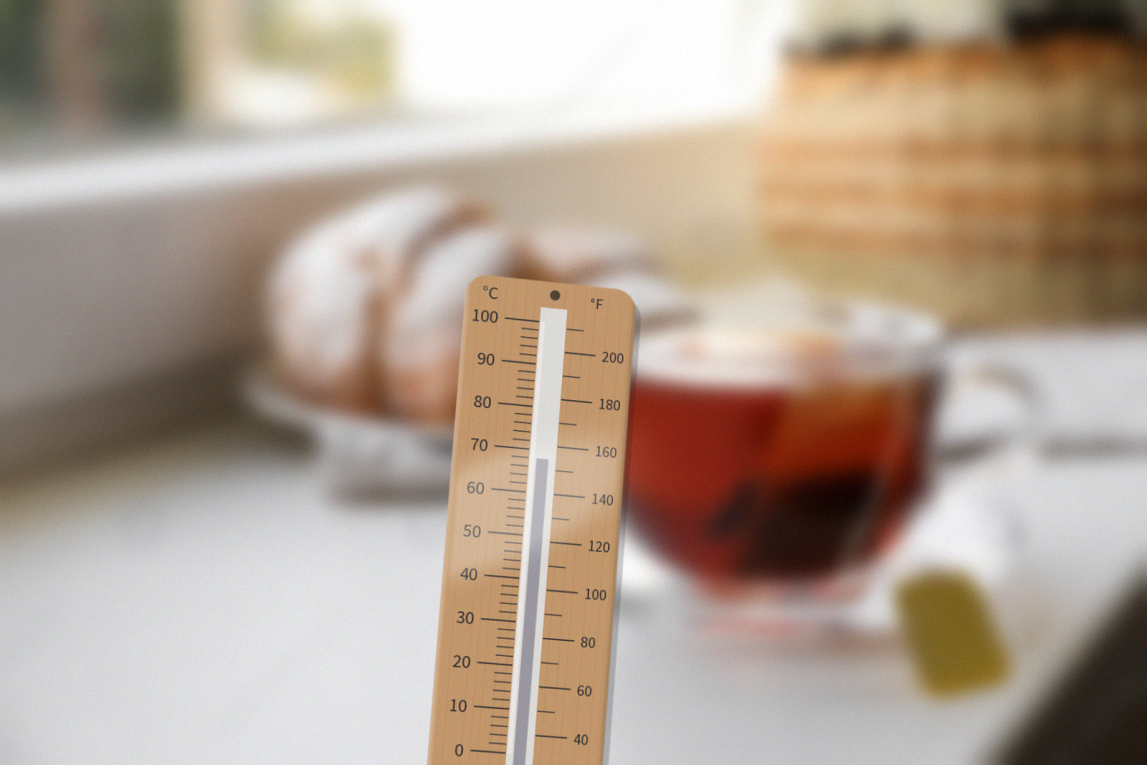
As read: 68°C
